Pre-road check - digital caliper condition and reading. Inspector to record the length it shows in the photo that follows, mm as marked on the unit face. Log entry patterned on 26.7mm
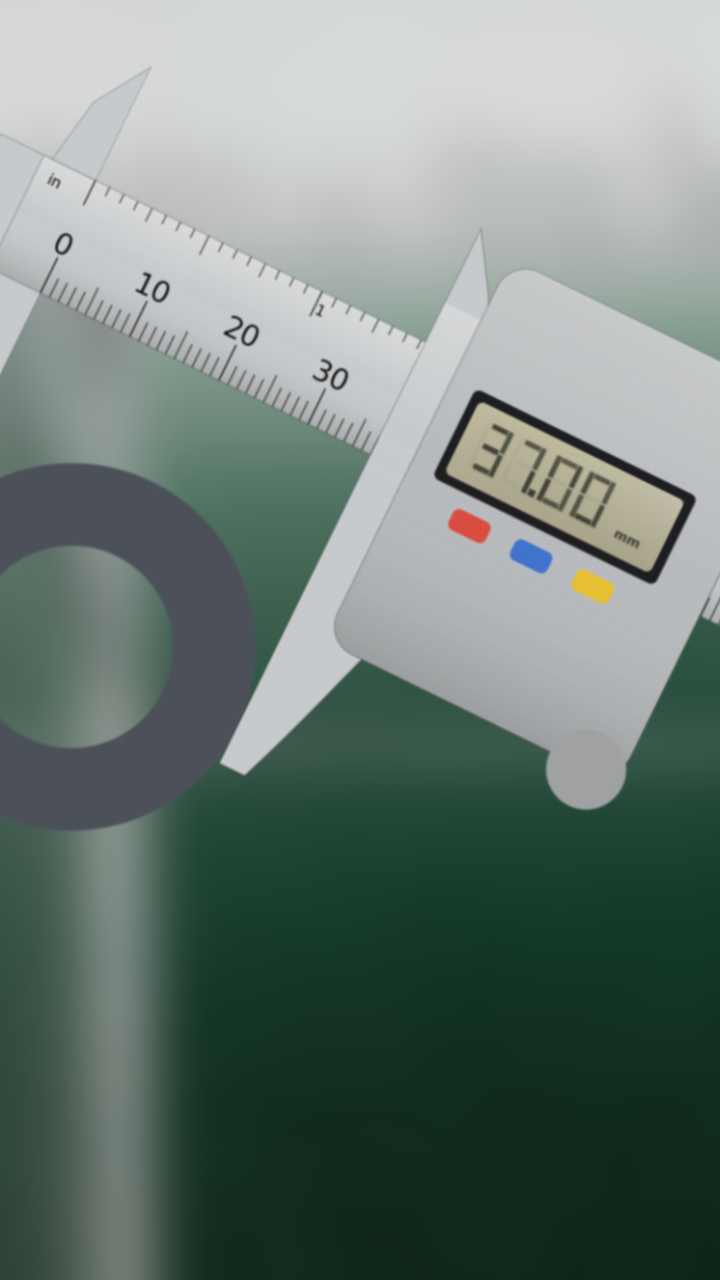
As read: 37.00mm
